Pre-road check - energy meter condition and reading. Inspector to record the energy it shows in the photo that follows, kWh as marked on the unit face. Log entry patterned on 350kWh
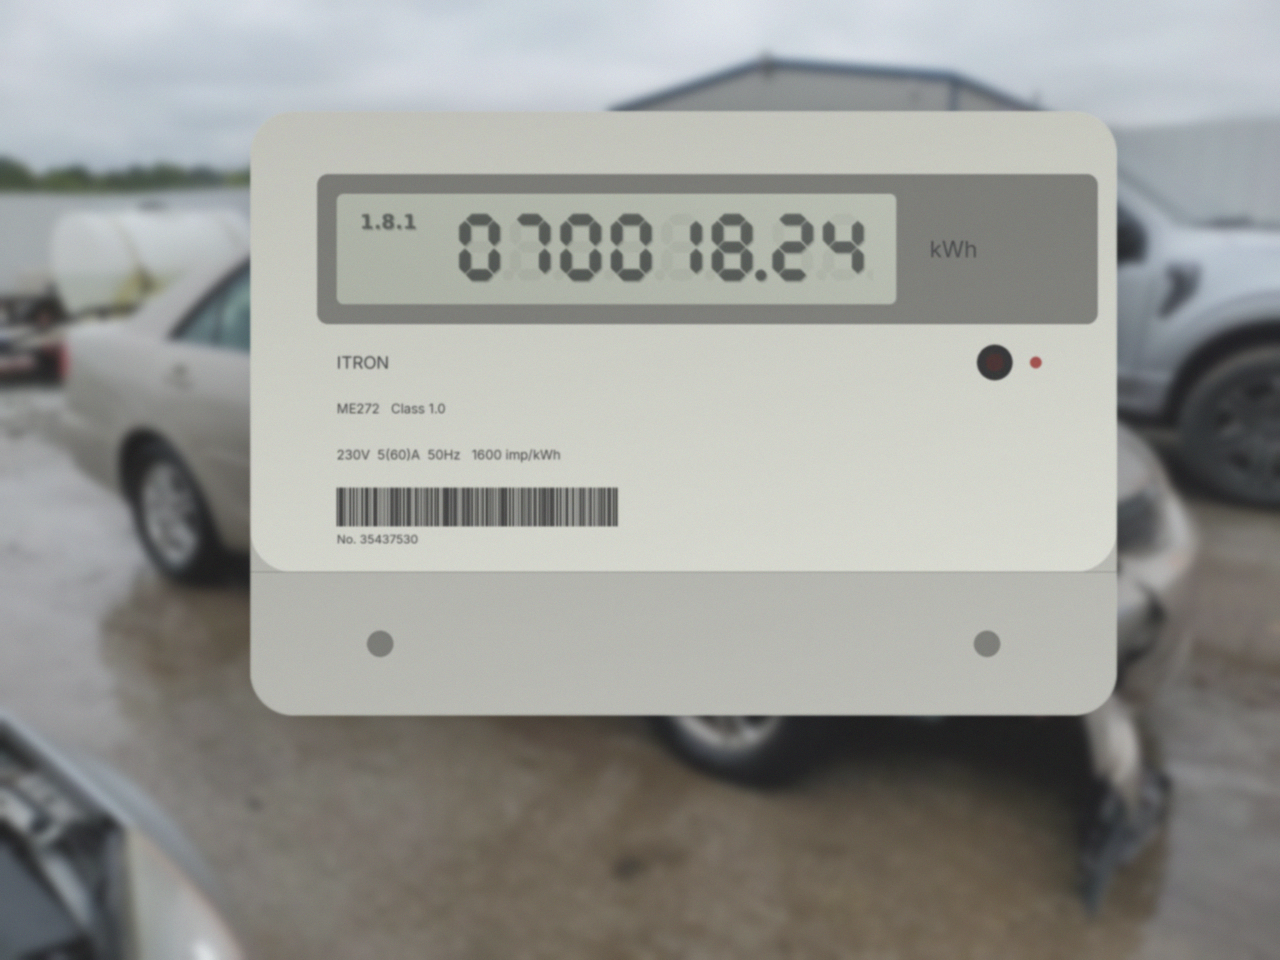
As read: 70018.24kWh
